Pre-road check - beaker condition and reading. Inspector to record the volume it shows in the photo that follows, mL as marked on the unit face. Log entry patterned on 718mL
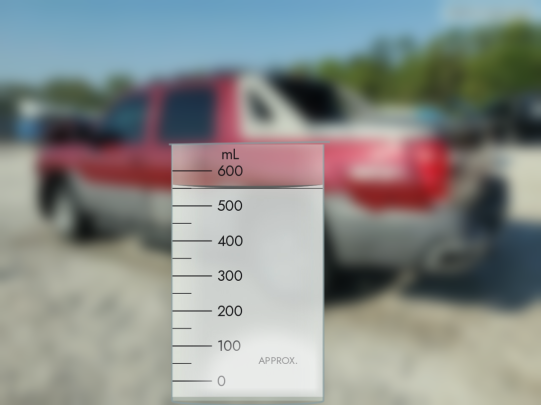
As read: 550mL
